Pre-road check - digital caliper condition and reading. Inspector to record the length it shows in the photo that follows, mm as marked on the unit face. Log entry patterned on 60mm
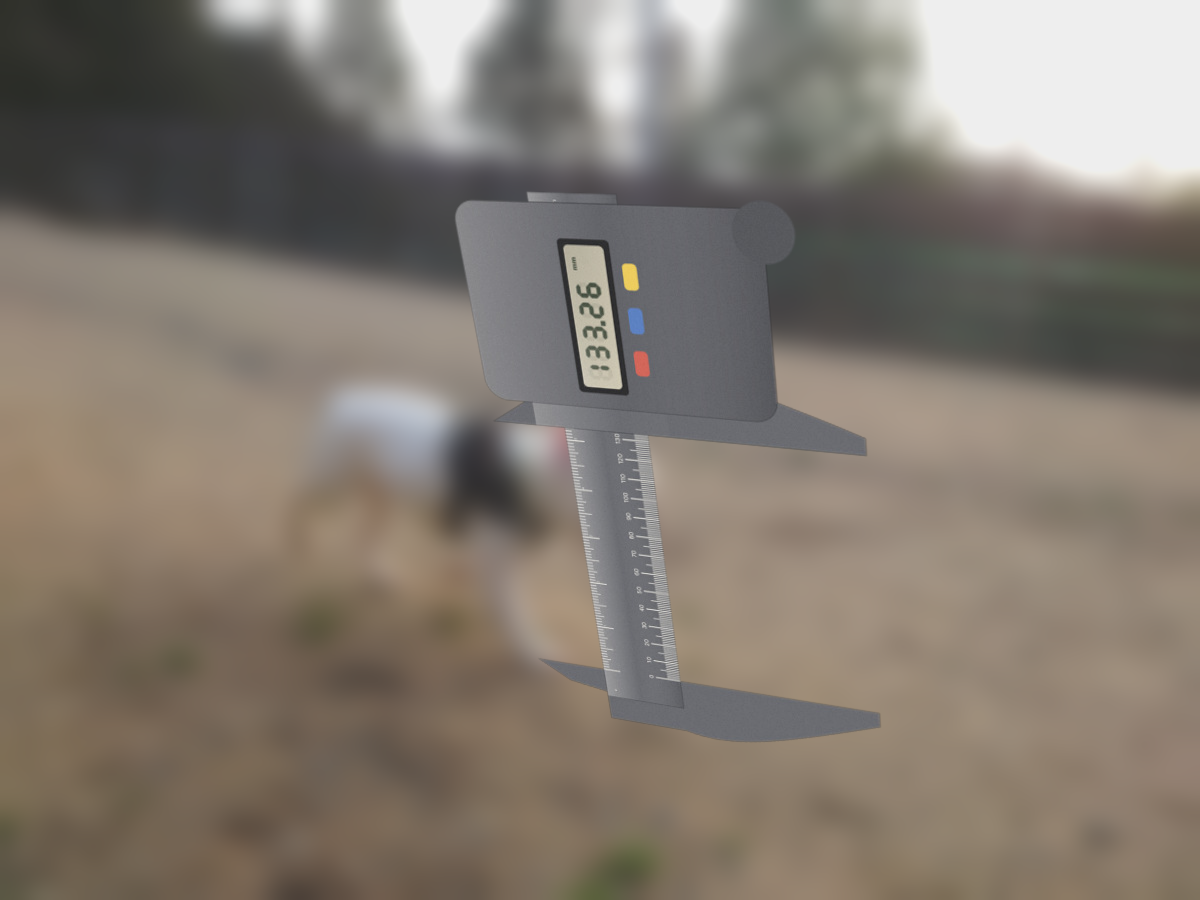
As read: 133.26mm
